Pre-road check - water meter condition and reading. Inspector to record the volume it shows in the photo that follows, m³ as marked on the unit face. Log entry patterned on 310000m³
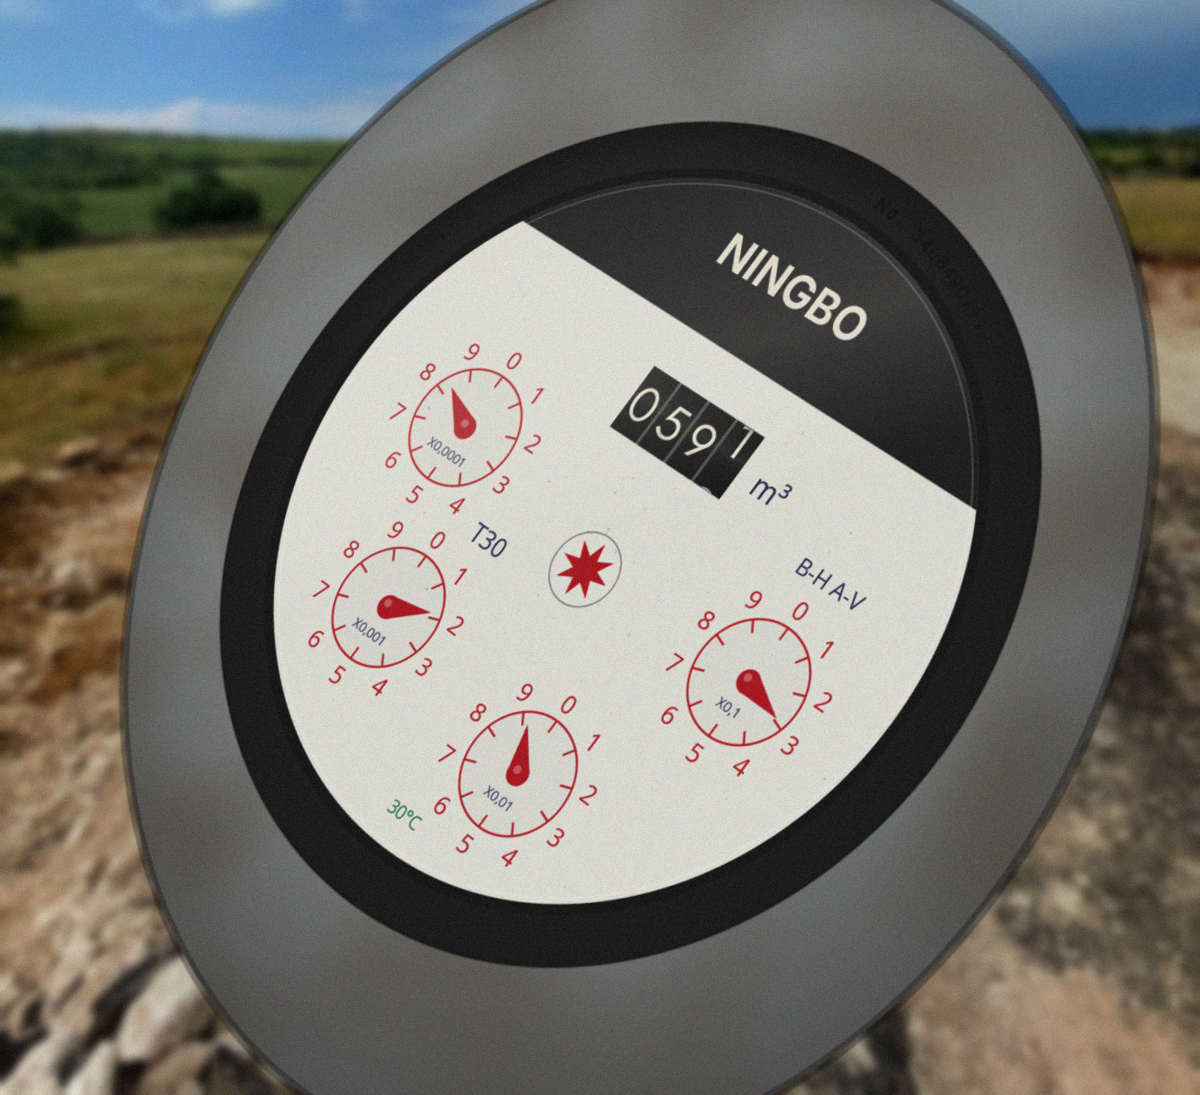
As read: 591.2918m³
